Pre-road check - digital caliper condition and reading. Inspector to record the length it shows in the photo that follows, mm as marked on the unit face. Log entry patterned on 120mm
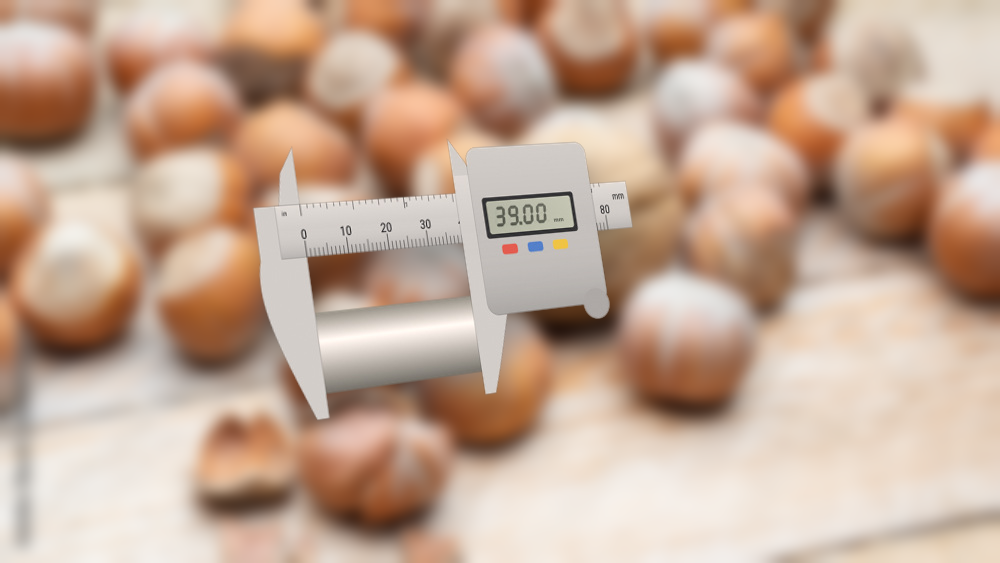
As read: 39.00mm
